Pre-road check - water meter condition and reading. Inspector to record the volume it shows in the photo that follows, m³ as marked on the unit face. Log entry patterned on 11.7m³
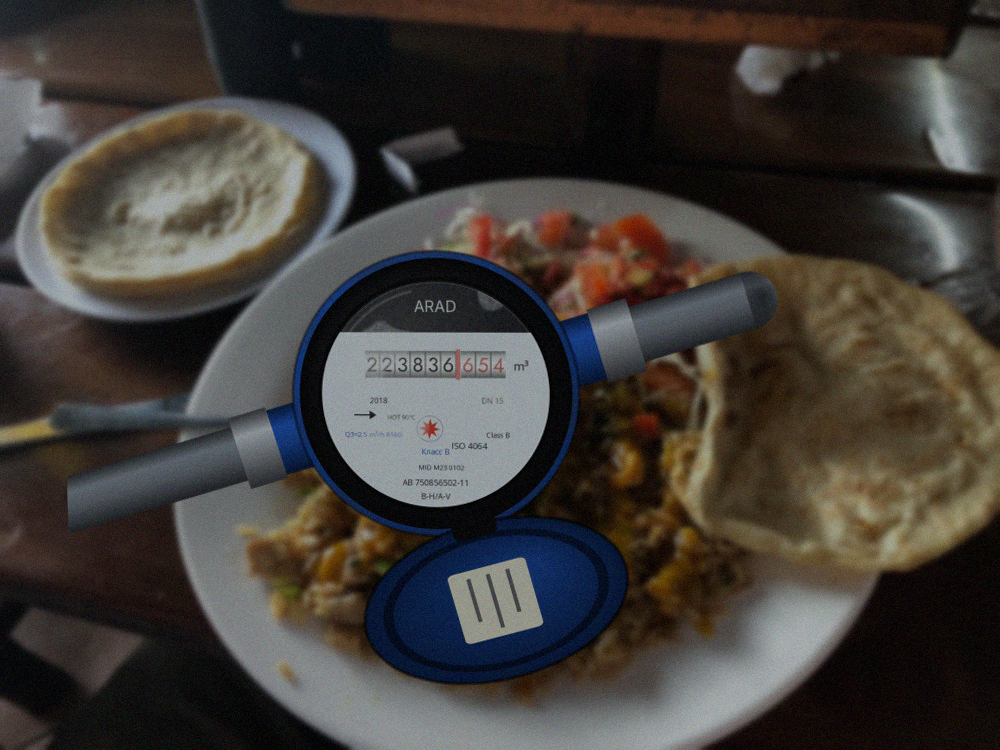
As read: 223836.654m³
